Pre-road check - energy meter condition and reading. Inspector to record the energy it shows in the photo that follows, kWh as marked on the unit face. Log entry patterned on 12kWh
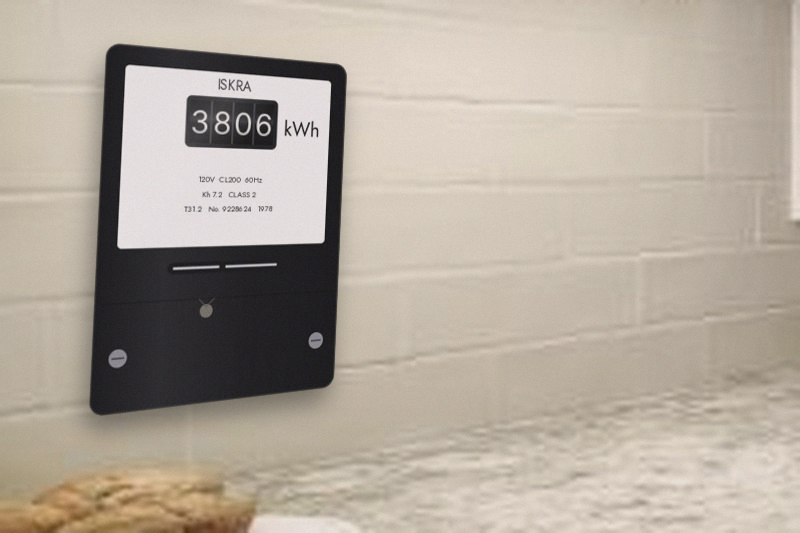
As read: 3806kWh
